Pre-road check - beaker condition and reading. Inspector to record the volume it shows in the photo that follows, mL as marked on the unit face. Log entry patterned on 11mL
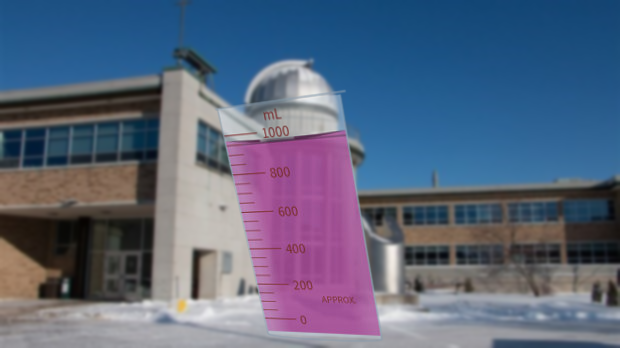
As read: 950mL
